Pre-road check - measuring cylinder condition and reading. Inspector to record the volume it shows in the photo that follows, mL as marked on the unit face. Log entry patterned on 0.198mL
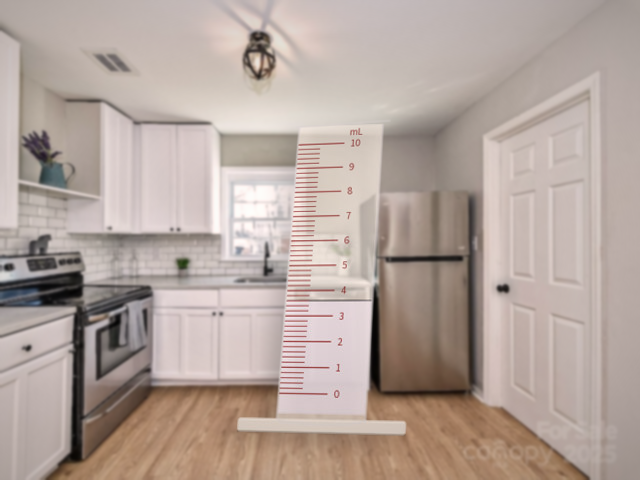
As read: 3.6mL
